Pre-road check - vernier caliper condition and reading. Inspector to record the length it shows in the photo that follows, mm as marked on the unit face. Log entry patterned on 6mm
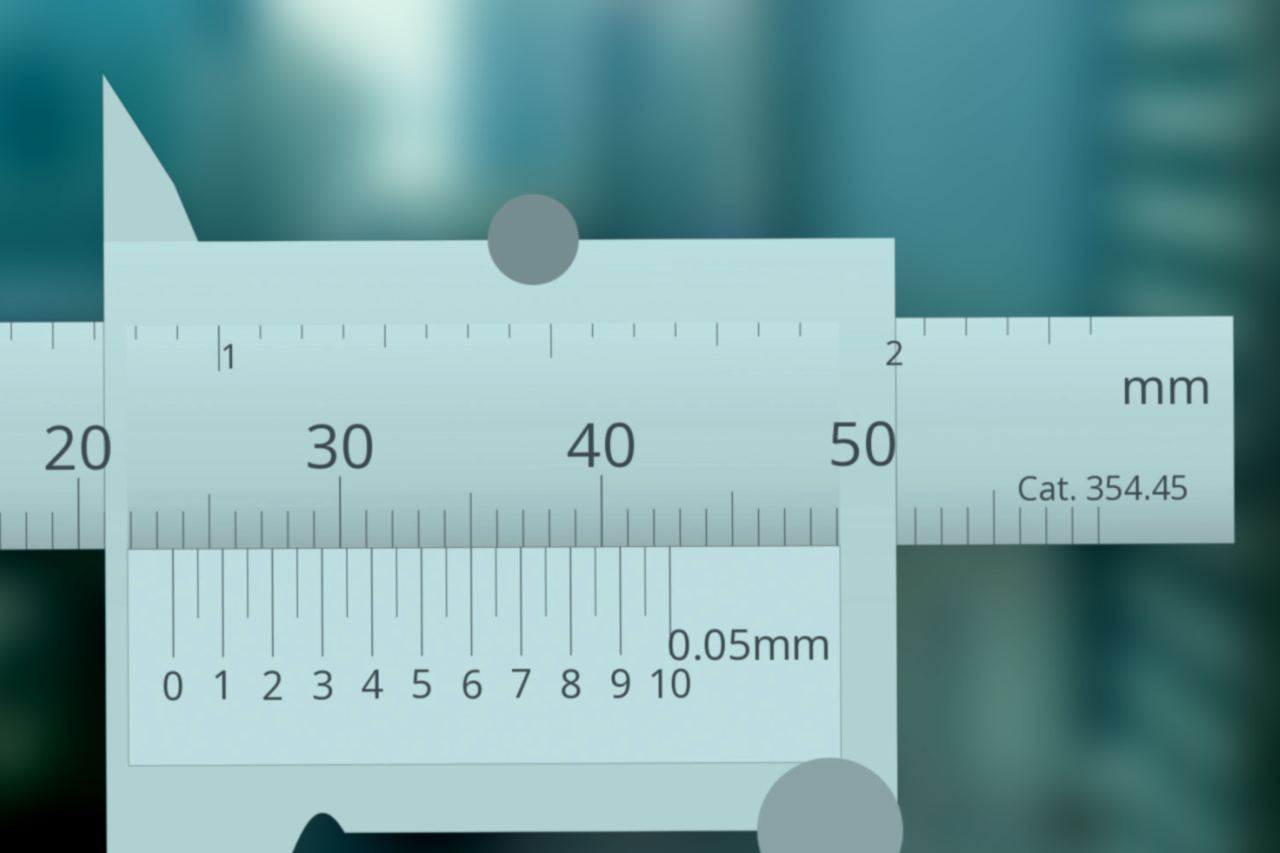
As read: 23.6mm
